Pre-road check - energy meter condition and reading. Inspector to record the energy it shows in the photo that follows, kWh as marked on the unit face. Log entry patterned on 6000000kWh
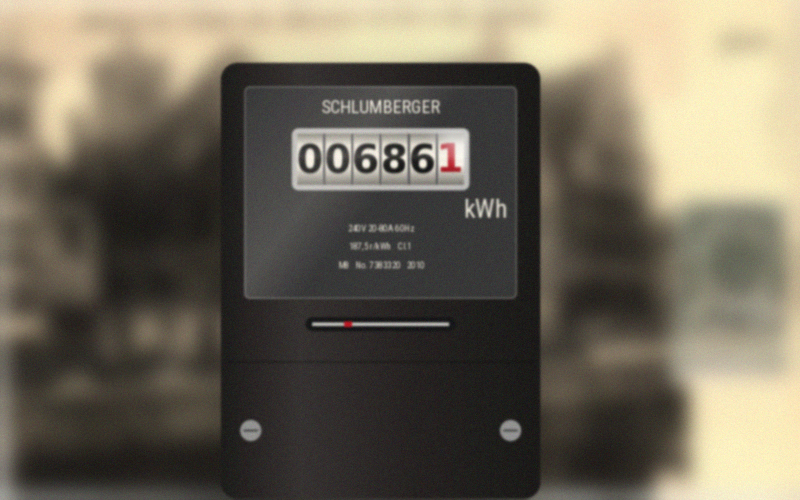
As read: 686.1kWh
